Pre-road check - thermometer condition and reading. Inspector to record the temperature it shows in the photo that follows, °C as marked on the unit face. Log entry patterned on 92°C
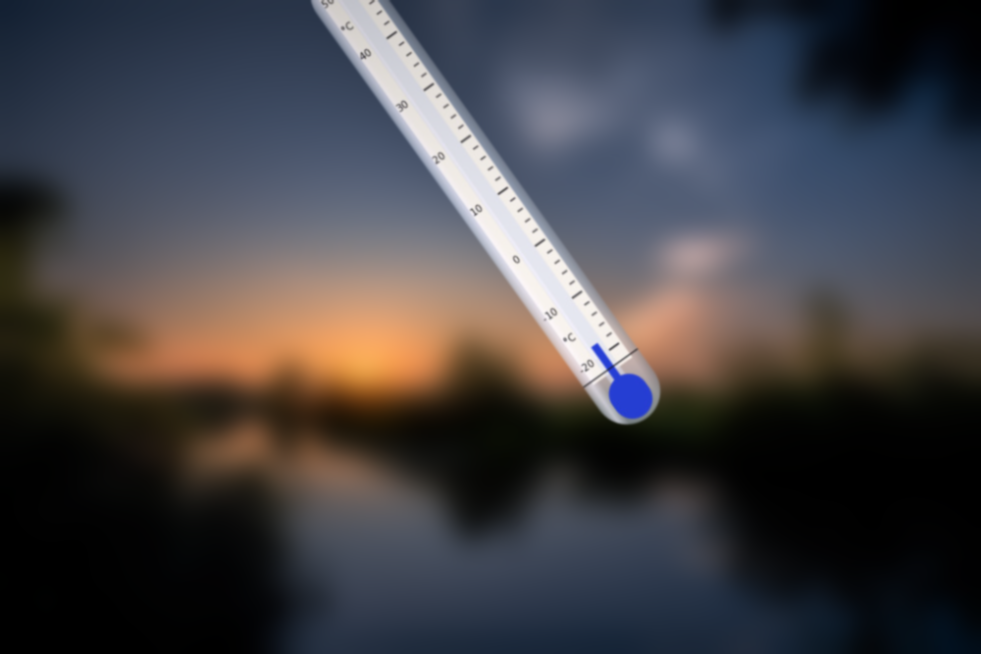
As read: -18°C
